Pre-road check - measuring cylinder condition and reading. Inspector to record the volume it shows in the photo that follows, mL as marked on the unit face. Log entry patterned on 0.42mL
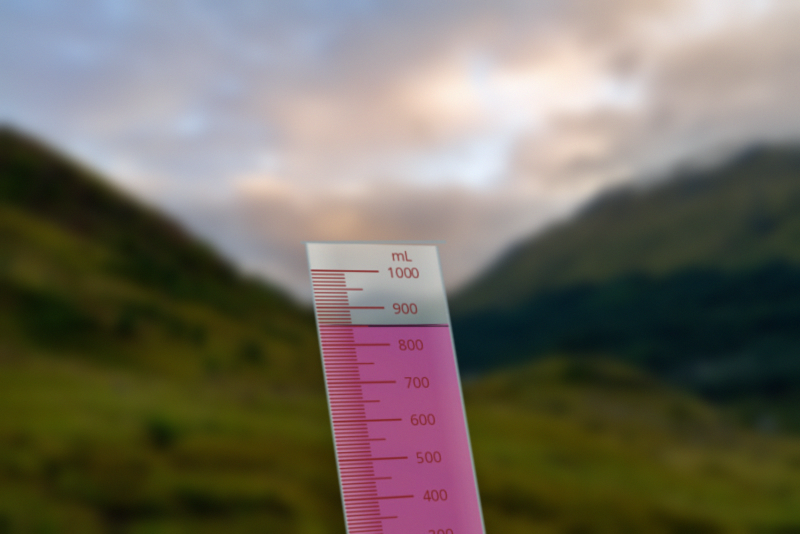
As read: 850mL
